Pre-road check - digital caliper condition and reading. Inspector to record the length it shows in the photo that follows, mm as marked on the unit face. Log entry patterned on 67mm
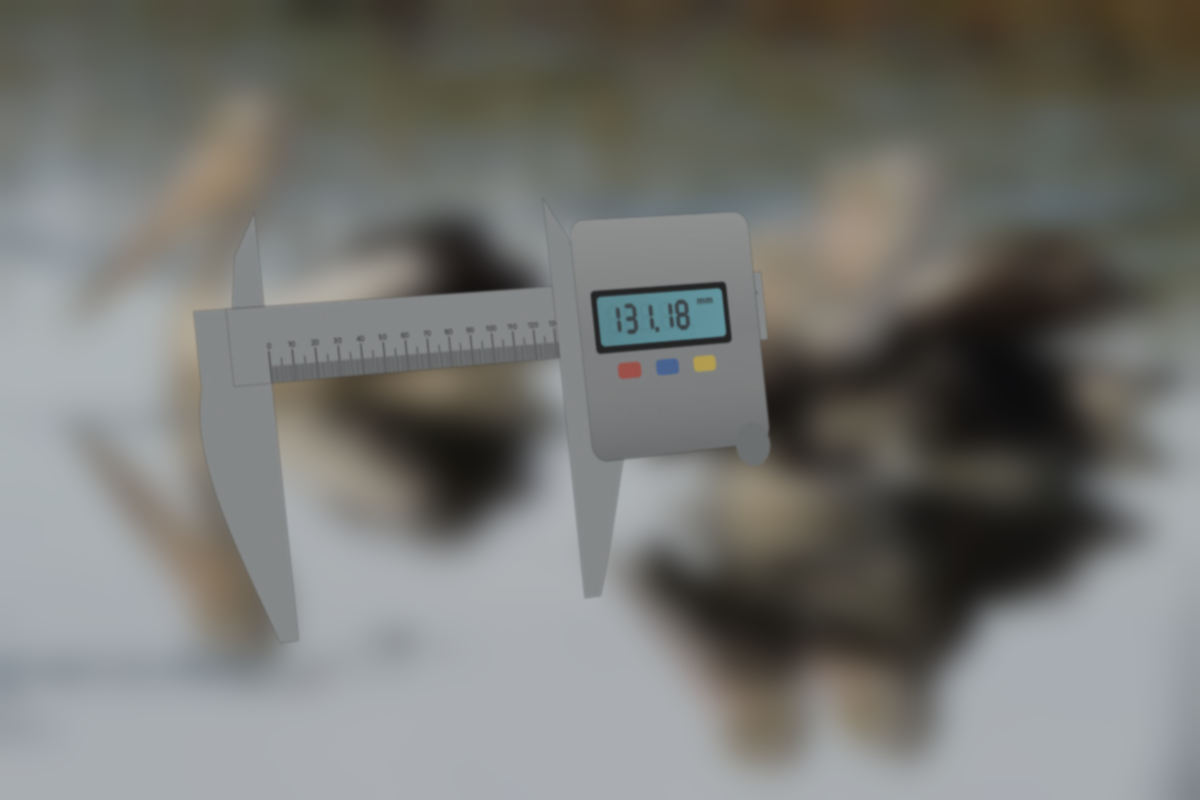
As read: 131.18mm
